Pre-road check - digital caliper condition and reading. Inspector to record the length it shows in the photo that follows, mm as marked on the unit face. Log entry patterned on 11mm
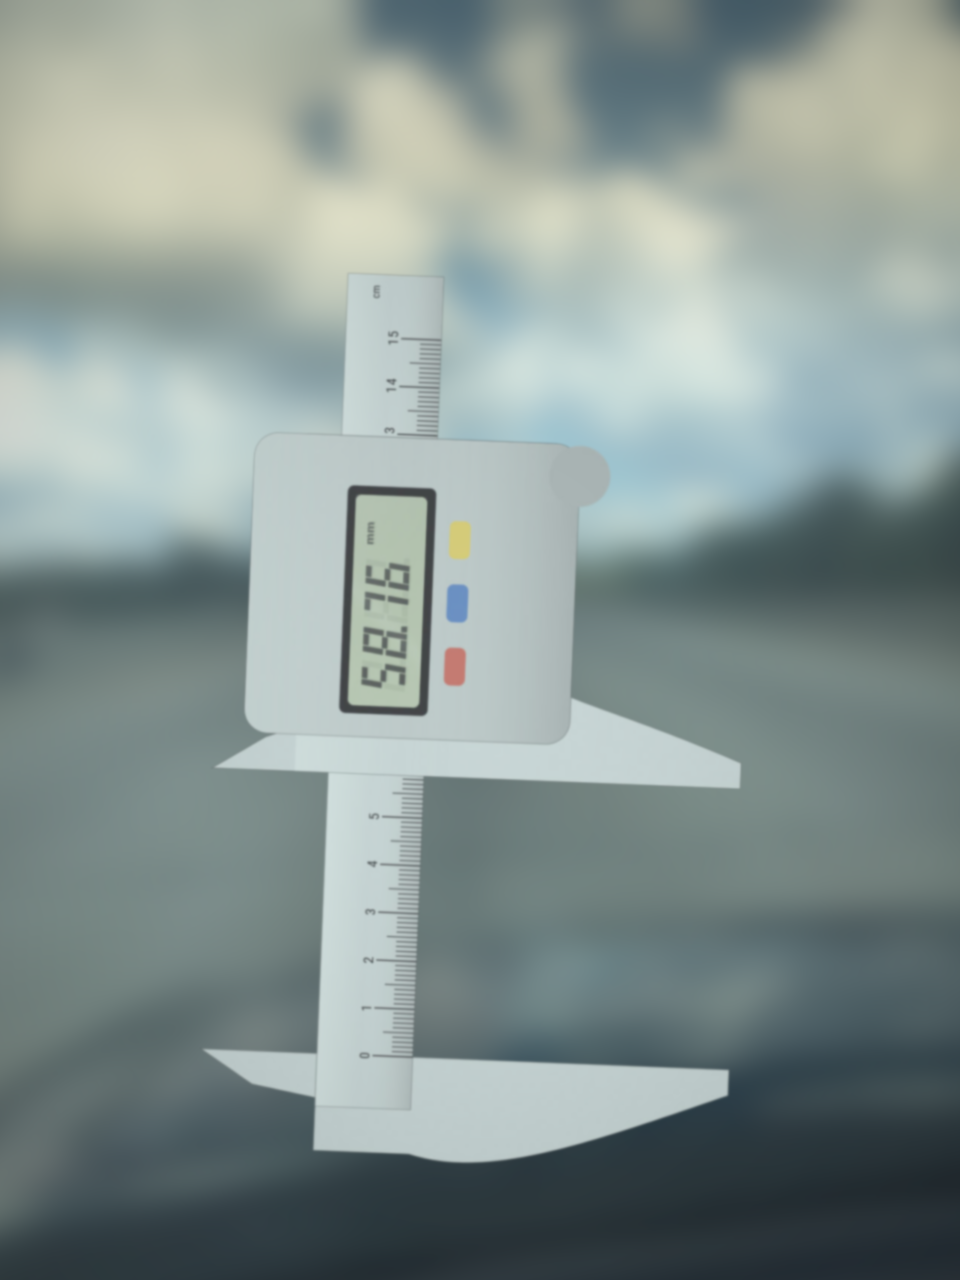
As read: 58.76mm
